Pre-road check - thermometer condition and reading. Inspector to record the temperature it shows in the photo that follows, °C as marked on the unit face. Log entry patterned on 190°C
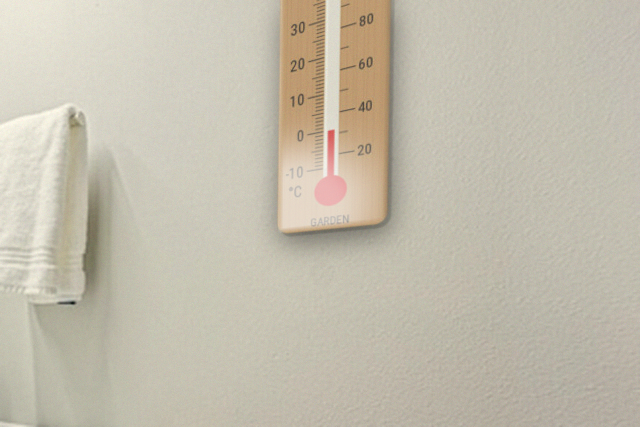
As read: 0°C
